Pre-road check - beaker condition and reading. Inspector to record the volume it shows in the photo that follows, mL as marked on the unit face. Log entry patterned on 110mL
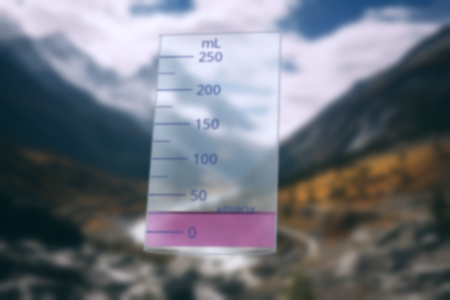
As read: 25mL
